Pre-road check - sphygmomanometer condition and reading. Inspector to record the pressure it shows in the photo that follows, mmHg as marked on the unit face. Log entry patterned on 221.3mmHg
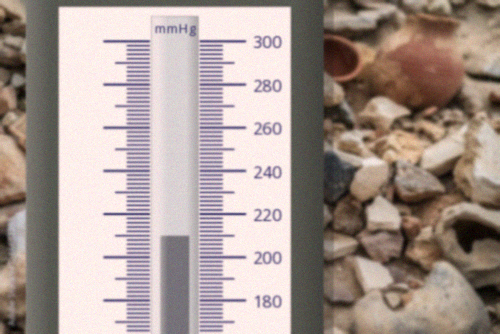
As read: 210mmHg
